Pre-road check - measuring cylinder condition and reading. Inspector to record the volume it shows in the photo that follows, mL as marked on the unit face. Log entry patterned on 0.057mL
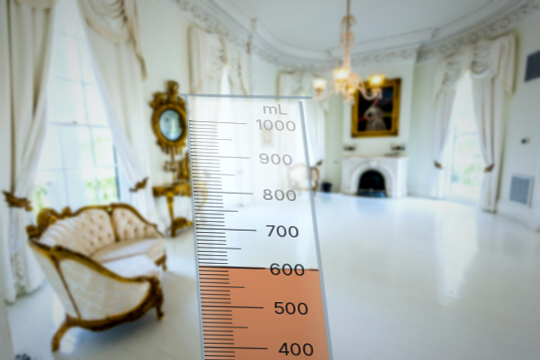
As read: 600mL
